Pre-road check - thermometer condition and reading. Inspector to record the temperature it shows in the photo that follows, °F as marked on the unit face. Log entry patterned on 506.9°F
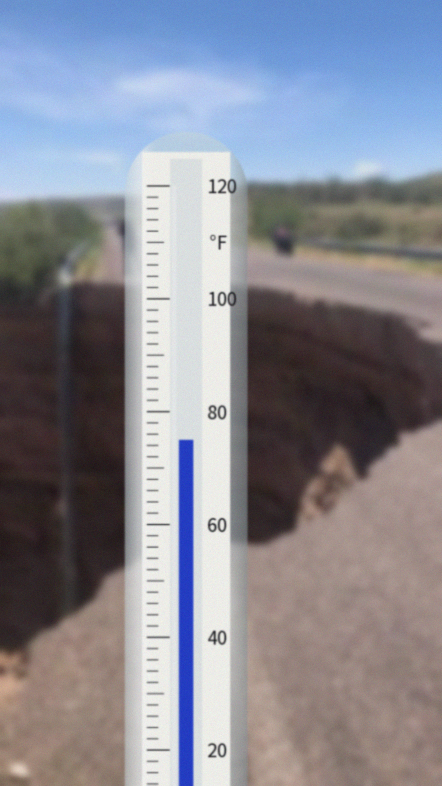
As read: 75°F
